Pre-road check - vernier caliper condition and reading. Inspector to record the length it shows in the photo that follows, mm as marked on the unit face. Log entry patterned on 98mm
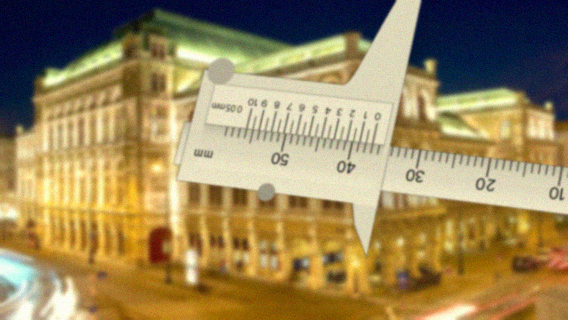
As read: 37.0mm
